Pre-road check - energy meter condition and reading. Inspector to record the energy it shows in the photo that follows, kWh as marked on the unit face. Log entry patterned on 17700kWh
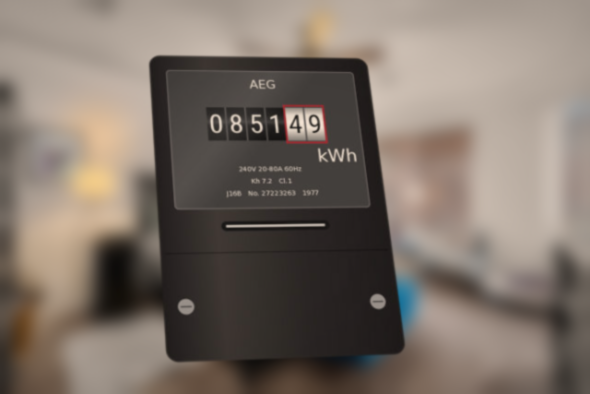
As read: 851.49kWh
